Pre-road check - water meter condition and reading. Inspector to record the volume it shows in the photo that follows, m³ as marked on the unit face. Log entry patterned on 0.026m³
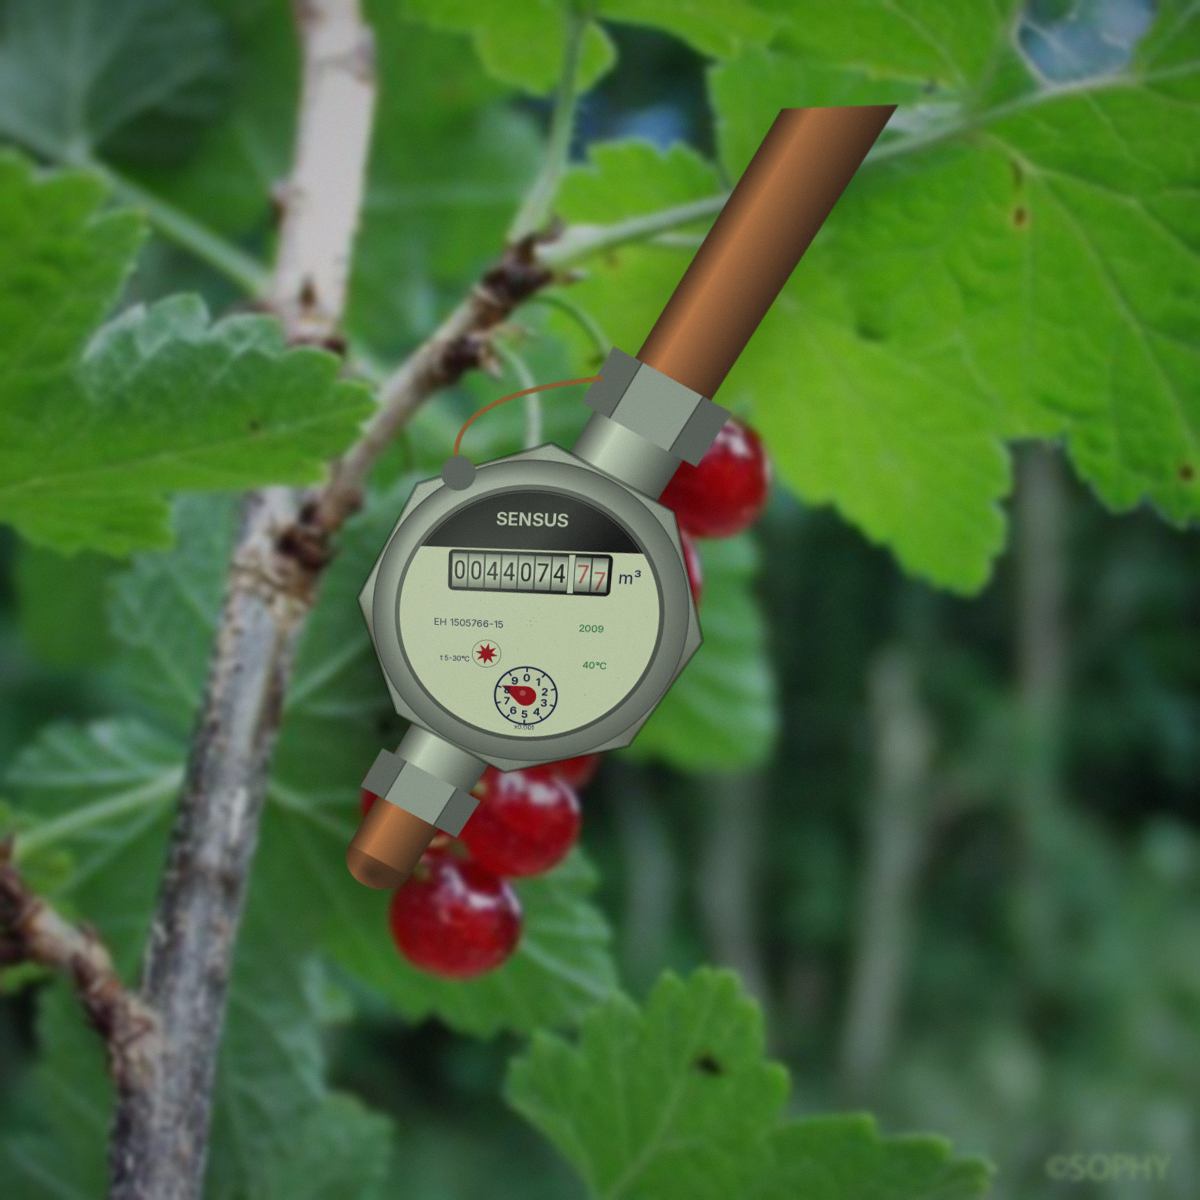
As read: 44074.768m³
